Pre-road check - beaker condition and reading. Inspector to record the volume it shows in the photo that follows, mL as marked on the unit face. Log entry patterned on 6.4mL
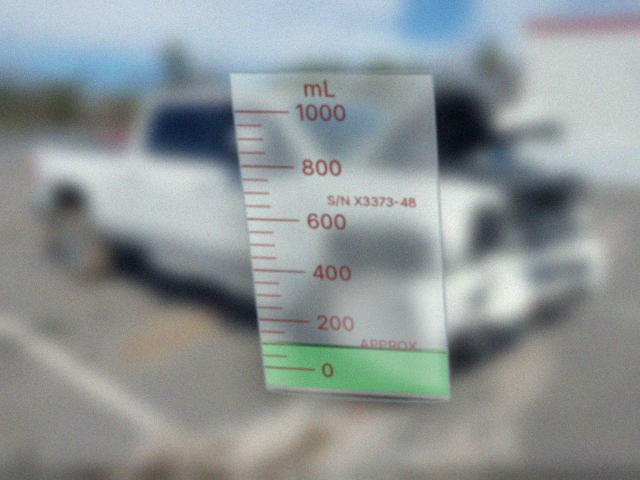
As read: 100mL
